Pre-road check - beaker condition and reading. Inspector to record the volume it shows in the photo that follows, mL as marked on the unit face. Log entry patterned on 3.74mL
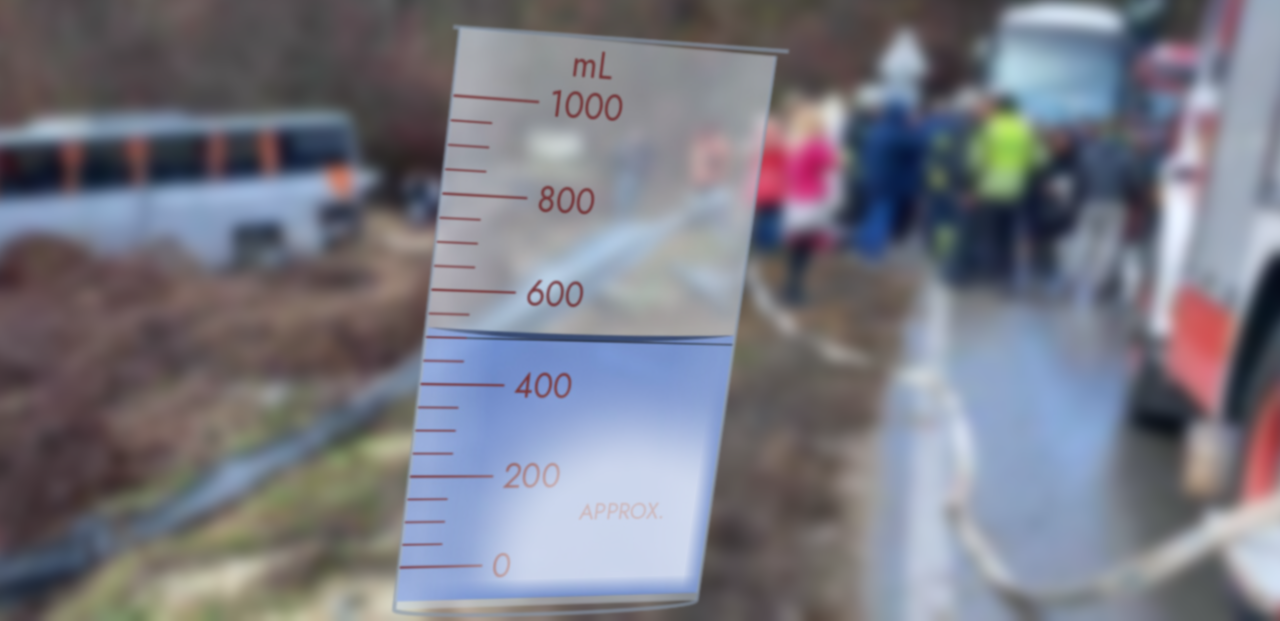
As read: 500mL
